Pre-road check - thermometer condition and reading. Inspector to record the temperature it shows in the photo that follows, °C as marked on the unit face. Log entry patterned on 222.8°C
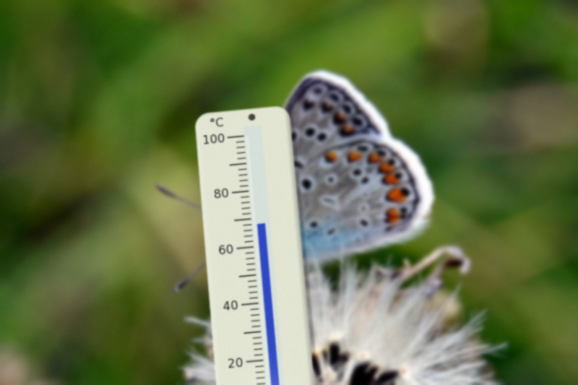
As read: 68°C
